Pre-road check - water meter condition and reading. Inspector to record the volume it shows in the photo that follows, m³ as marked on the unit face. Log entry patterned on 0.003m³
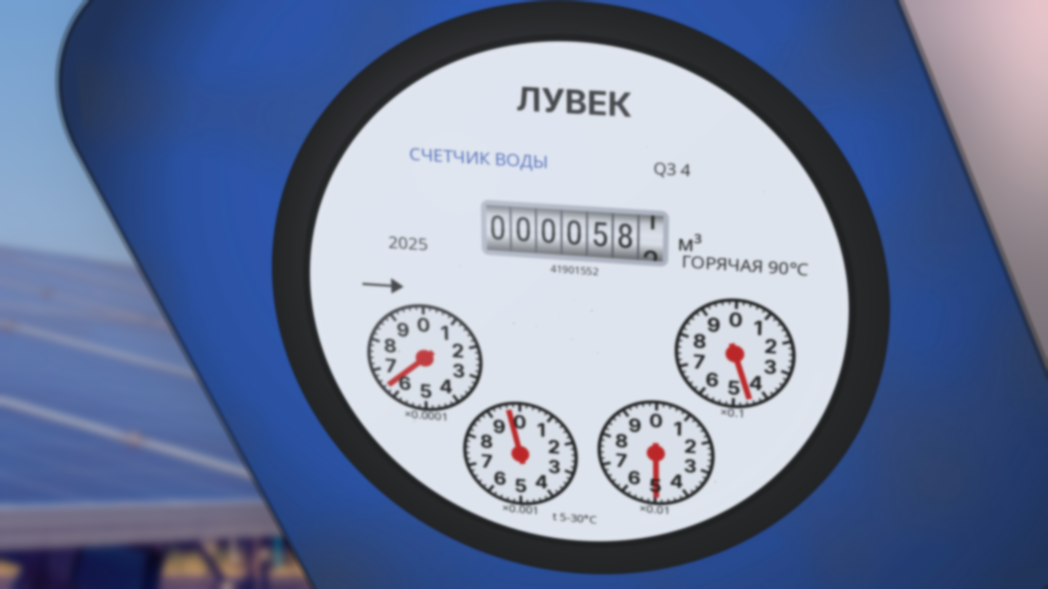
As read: 581.4496m³
